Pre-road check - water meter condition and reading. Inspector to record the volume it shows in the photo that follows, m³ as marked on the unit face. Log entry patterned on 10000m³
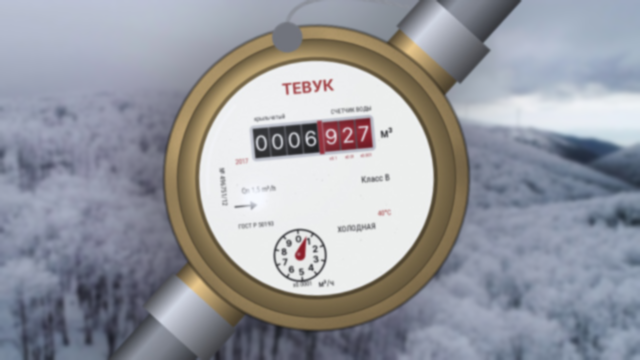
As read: 6.9270m³
